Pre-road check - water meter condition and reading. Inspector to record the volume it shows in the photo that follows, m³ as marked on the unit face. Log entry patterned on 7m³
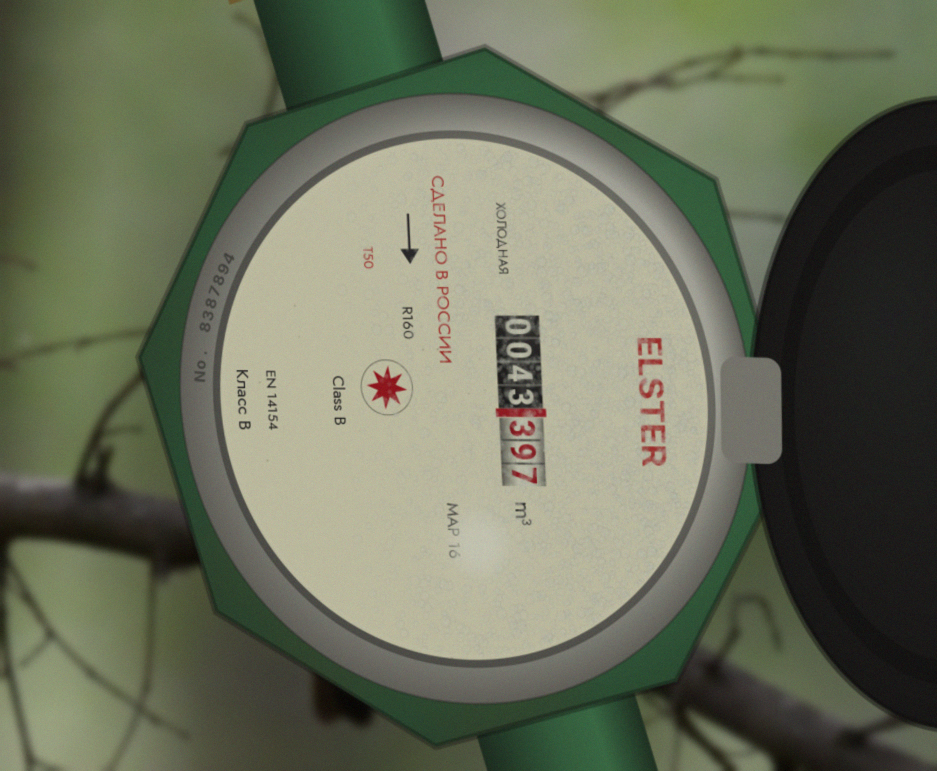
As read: 43.397m³
